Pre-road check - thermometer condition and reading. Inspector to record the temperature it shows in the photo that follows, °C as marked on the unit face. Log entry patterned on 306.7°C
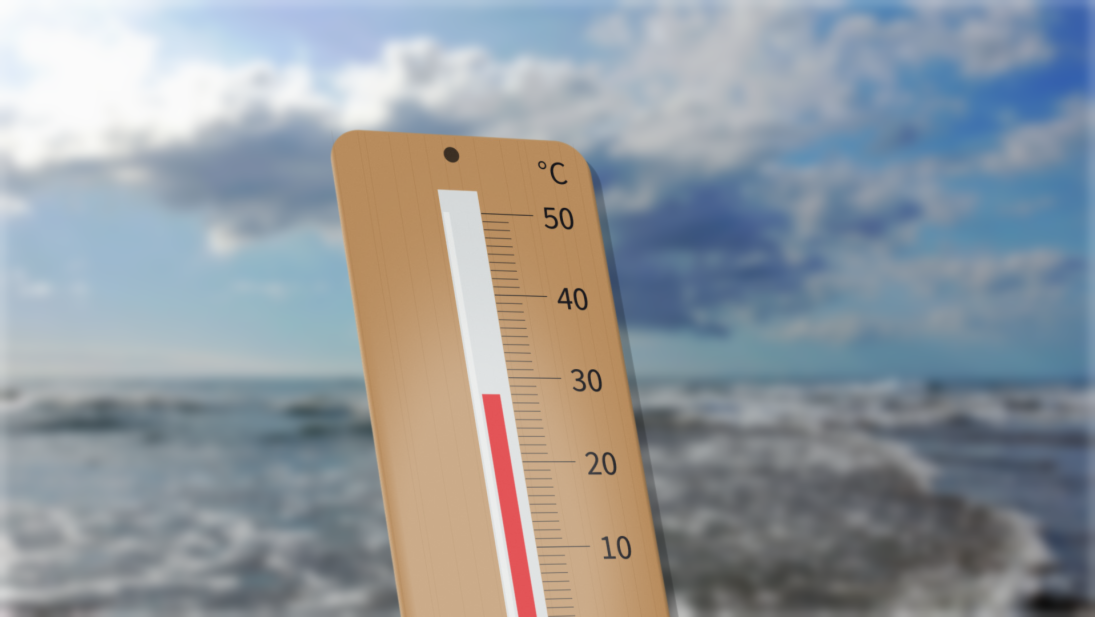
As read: 28°C
